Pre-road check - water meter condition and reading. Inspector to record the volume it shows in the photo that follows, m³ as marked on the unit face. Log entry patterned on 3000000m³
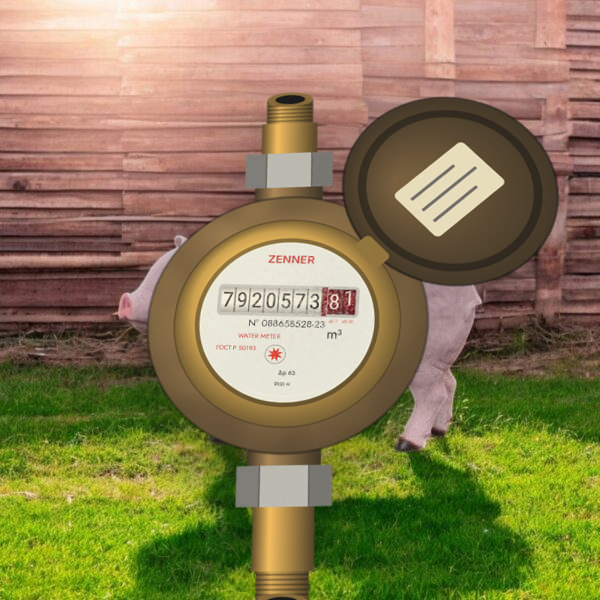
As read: 7920573.81m³
